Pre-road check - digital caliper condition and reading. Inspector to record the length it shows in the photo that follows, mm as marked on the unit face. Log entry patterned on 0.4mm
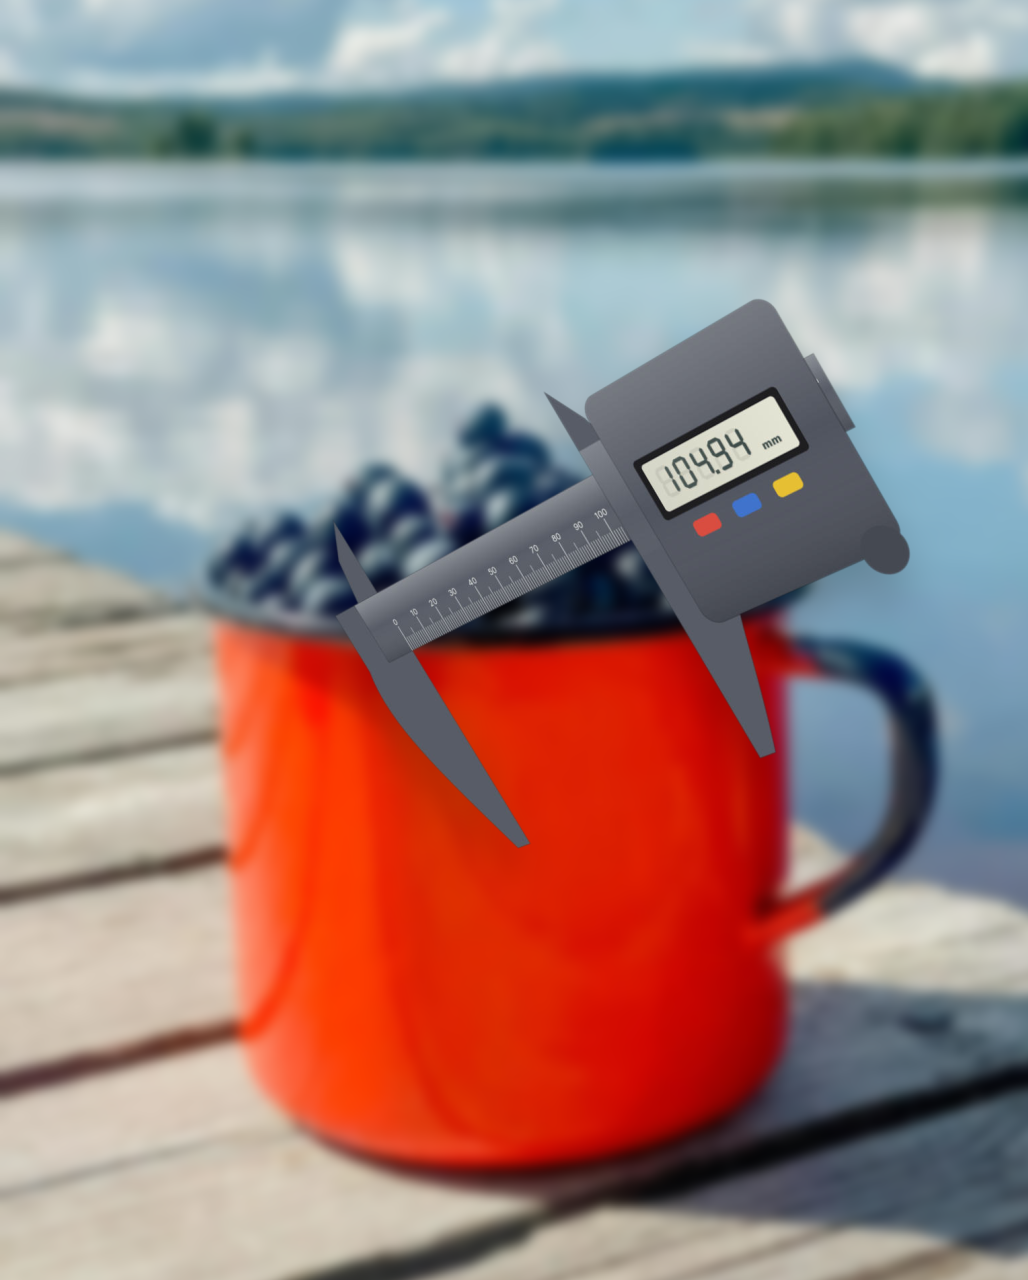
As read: 104.94mm
